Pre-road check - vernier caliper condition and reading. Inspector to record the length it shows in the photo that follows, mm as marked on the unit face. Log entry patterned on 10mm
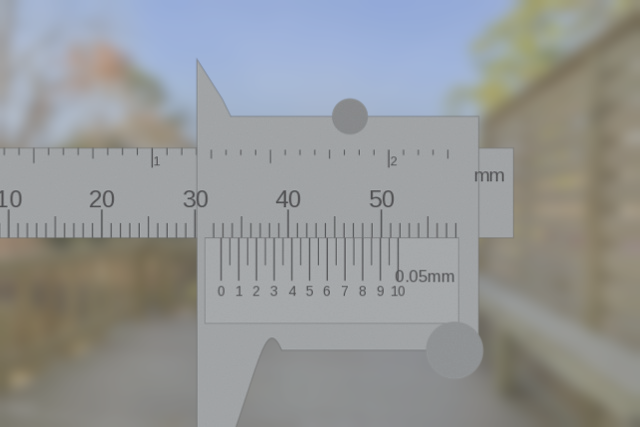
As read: 32.8mm
